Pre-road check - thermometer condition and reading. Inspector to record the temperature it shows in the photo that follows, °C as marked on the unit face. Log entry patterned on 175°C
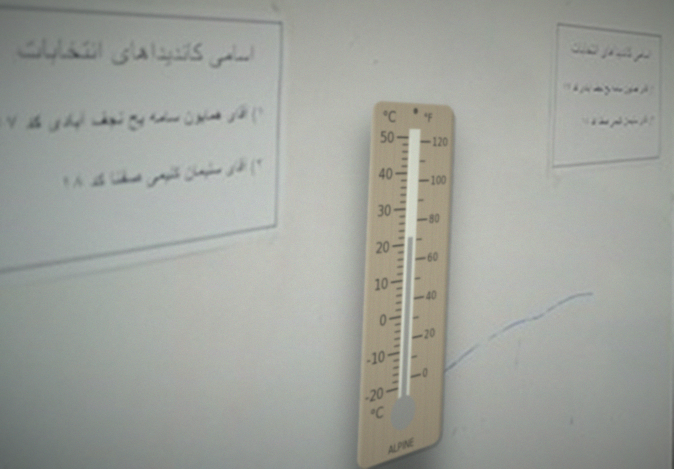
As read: 22°C
